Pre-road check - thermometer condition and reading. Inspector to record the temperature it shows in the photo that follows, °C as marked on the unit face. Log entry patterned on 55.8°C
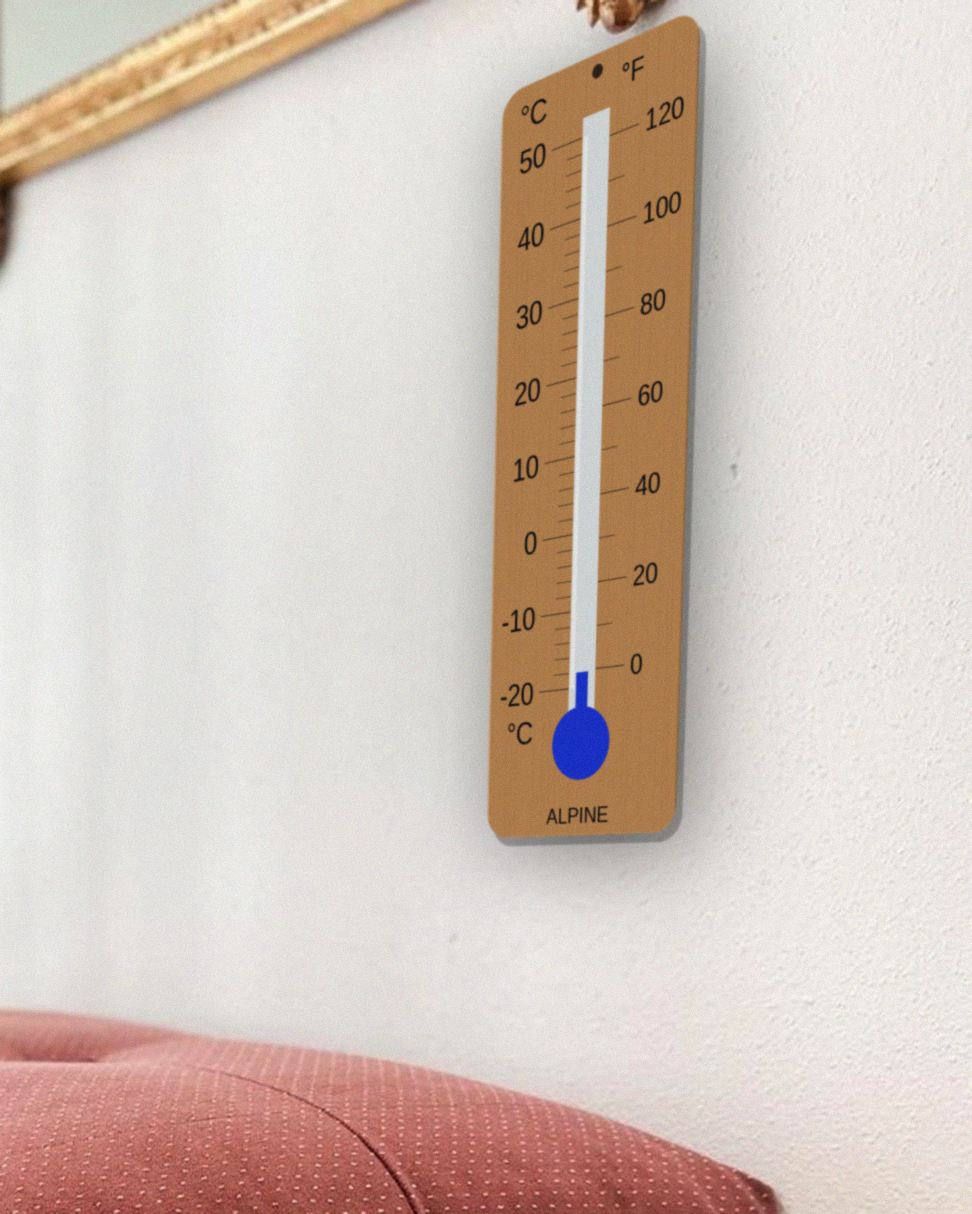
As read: -18°C
